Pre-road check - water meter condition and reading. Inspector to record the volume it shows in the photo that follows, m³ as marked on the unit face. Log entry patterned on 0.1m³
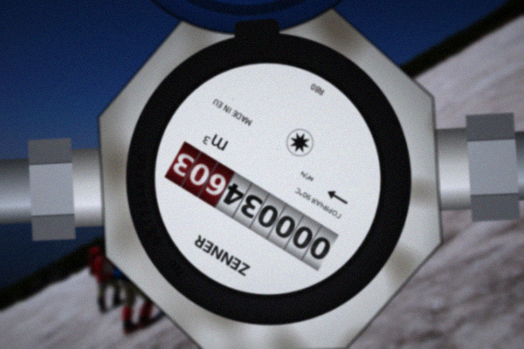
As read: 34.603m³
